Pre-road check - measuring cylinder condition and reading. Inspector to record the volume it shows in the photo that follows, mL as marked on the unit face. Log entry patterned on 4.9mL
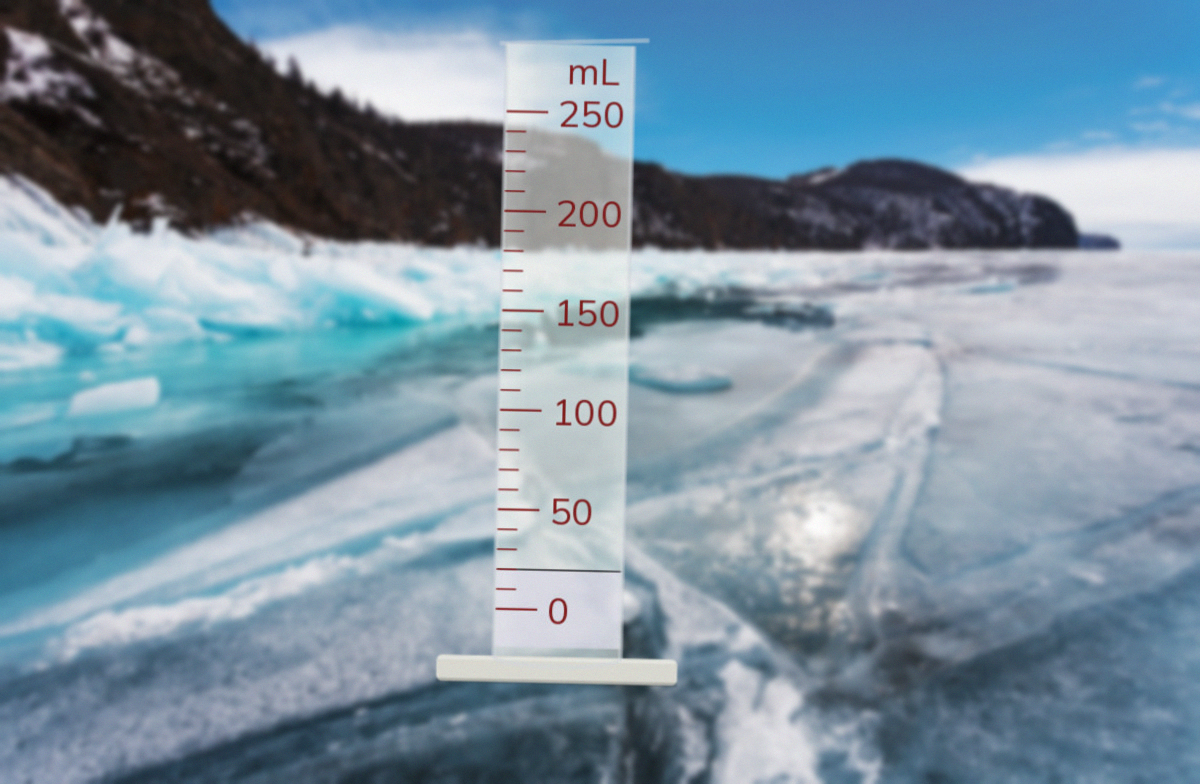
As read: 20mL
